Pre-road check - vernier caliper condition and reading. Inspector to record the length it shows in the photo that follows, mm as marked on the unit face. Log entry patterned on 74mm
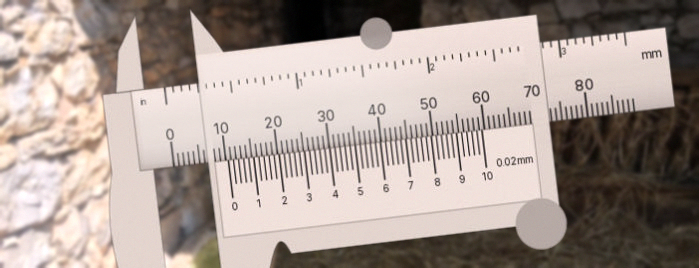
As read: 10.5mm
